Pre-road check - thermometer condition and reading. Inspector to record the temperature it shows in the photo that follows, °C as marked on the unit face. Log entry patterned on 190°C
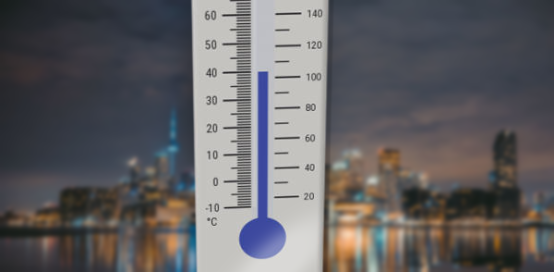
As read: 40°C
